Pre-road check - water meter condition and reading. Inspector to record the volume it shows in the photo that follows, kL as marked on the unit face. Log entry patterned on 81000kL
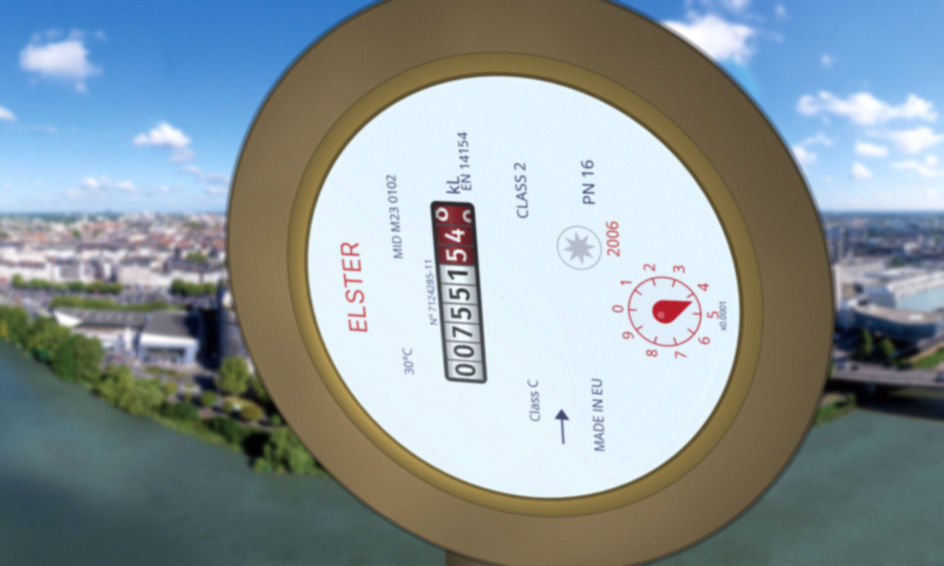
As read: 7551.5484kL
